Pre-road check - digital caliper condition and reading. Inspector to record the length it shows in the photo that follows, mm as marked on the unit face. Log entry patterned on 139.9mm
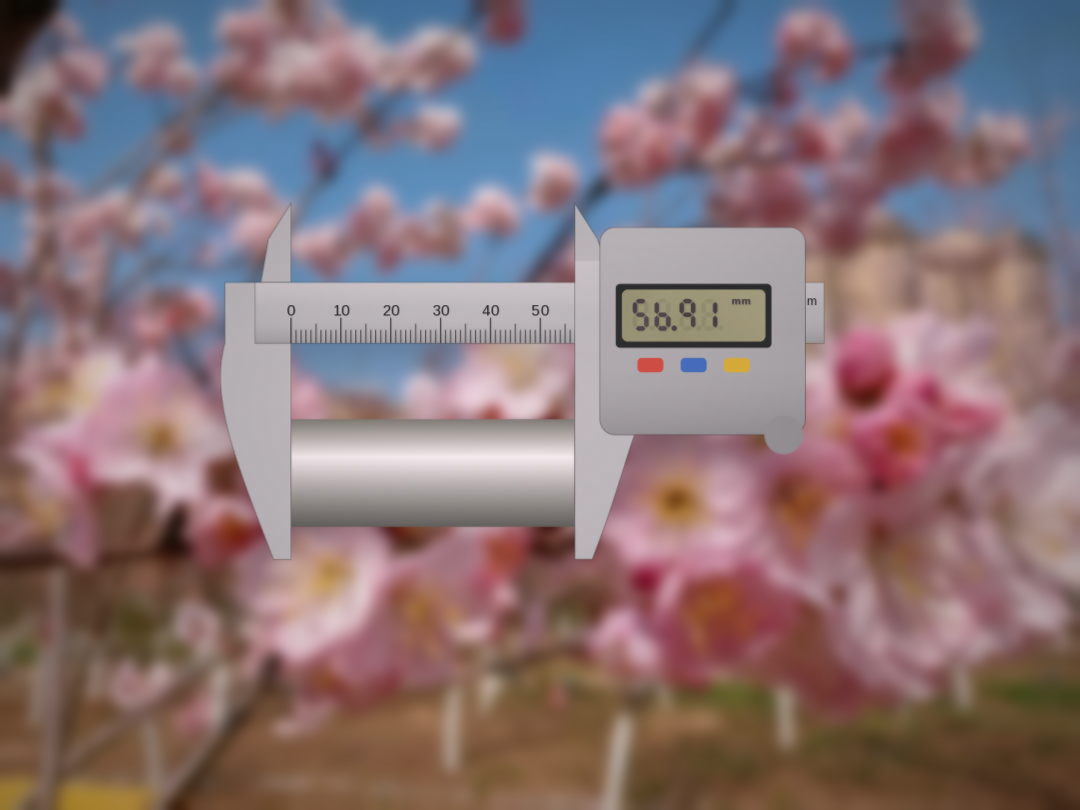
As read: 56.91mm
